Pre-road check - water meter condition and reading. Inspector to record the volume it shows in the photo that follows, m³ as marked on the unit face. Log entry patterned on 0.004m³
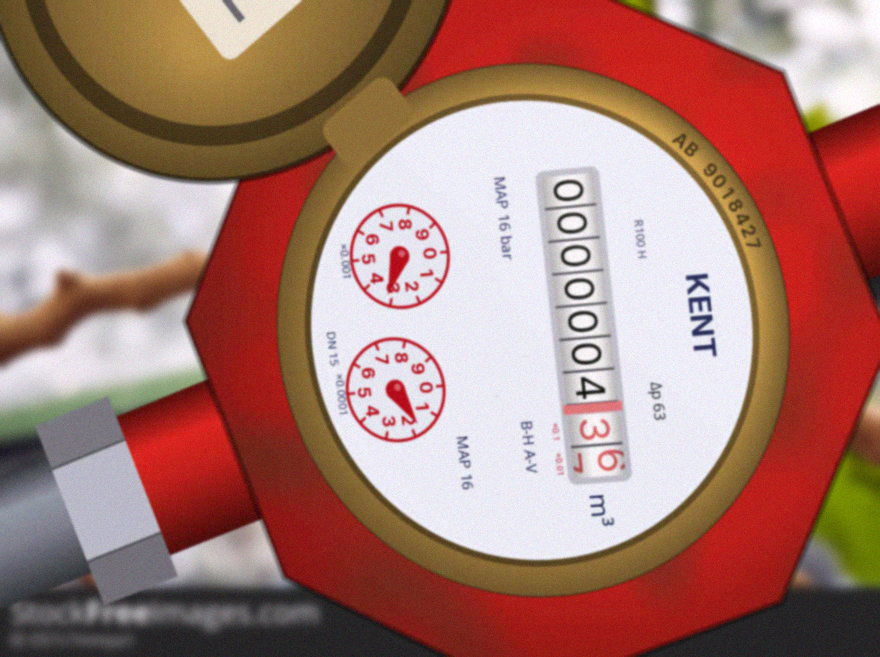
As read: 4.3631m³
